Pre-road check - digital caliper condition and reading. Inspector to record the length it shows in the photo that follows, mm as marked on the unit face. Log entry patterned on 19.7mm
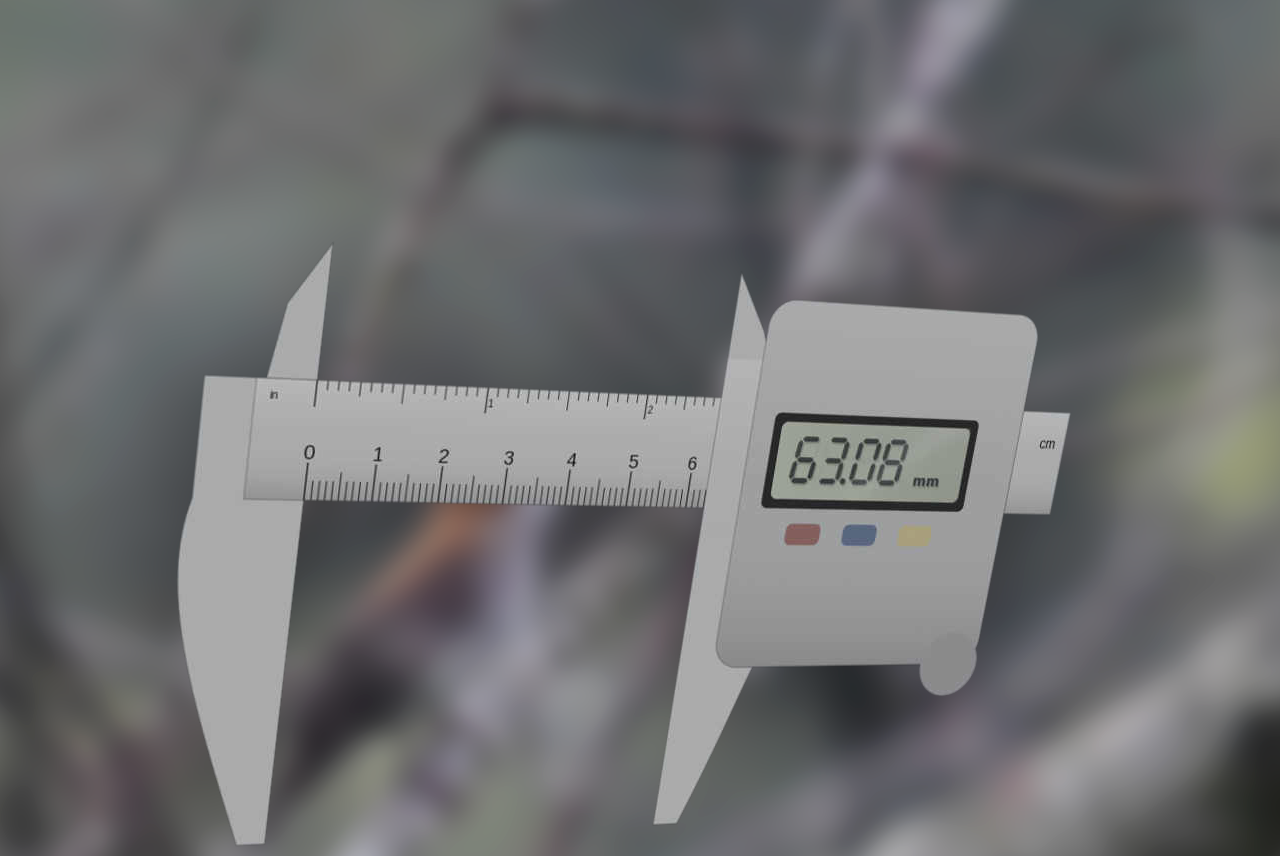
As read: 63.08mm
